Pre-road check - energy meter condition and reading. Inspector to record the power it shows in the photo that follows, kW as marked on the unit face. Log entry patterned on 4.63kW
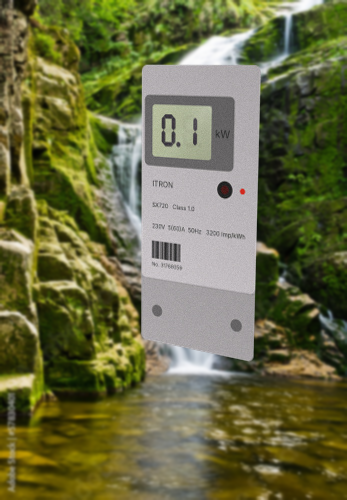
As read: 0.1kW
